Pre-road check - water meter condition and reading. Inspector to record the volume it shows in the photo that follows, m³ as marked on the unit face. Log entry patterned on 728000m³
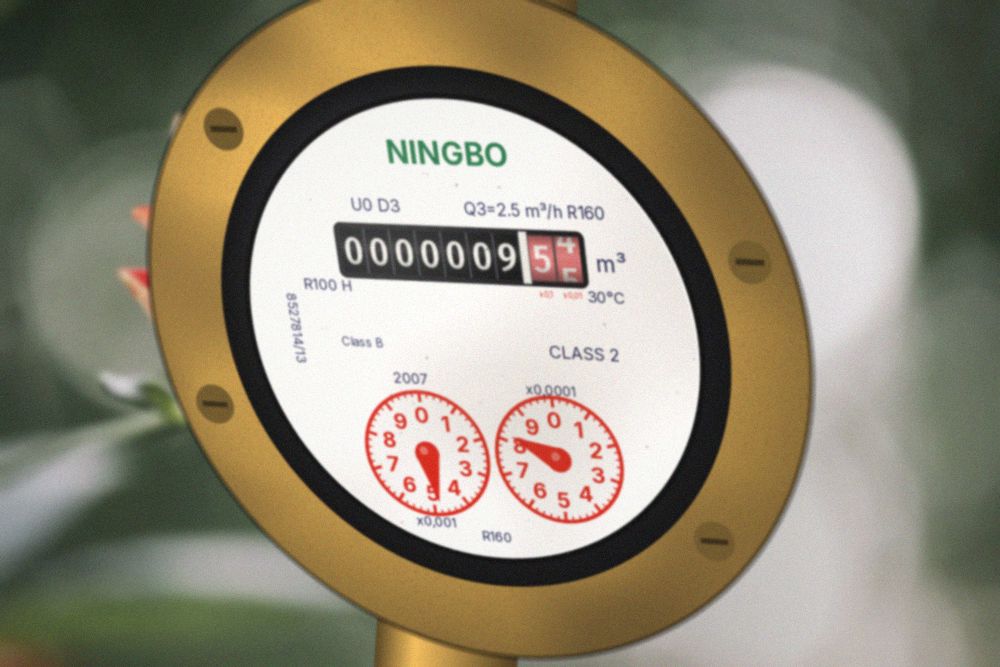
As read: 9.5448m³
